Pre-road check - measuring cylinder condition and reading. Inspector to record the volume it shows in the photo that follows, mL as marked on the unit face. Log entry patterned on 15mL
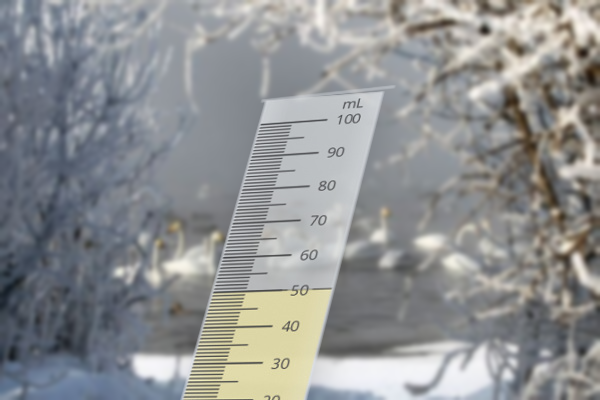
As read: 50mL
